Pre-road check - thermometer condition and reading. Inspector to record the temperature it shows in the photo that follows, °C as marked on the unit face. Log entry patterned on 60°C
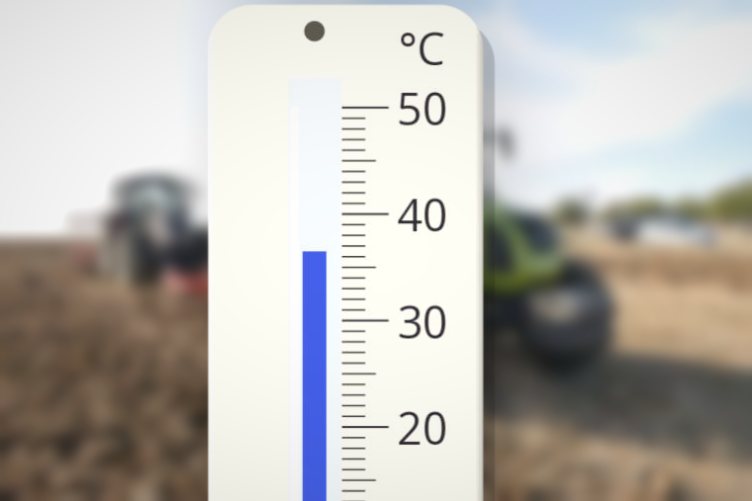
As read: 36.5°C
